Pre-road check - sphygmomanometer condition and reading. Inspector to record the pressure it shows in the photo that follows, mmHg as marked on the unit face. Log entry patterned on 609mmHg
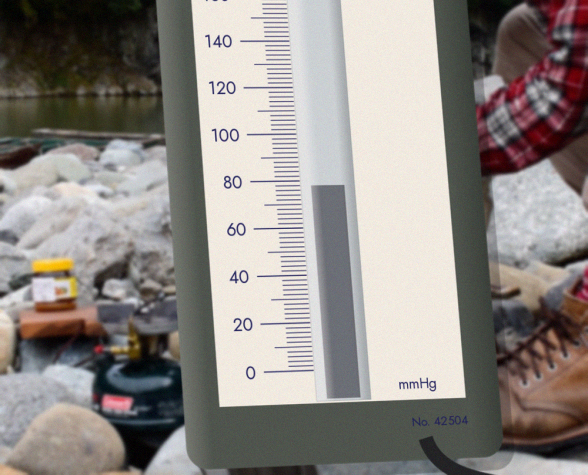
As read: 78mmHg
